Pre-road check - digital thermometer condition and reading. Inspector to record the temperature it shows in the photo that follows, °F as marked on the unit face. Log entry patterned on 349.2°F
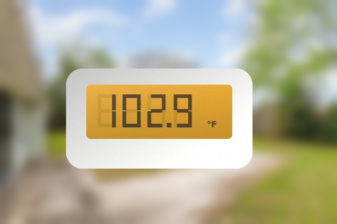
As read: 102.9°F
